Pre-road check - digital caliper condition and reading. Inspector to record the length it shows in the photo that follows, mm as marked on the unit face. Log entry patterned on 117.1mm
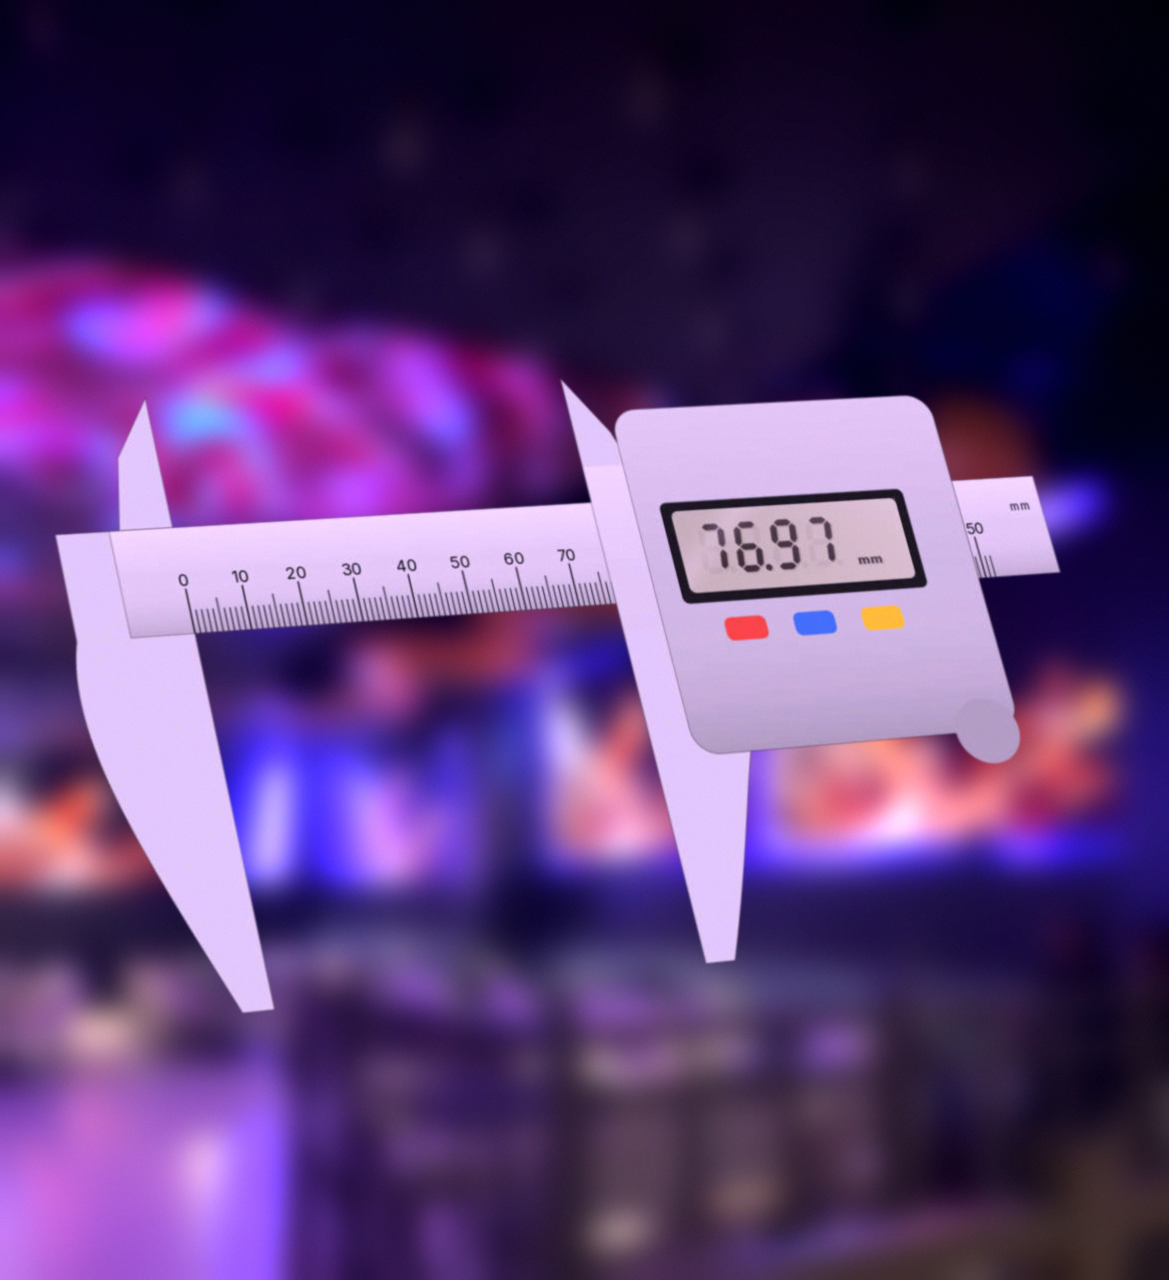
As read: 76.97mm
